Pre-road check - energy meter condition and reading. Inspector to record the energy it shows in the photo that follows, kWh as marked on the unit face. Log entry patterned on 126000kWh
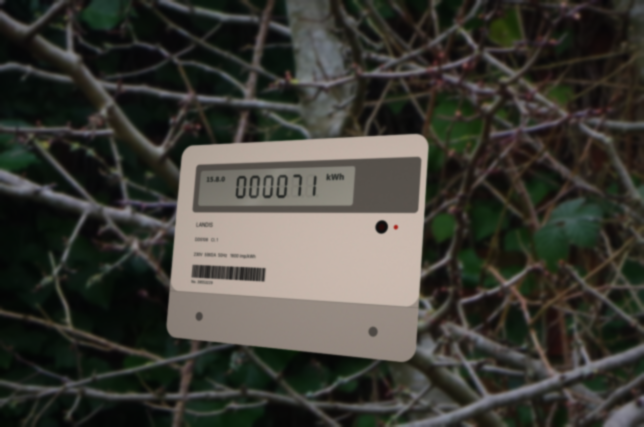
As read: 71kWh
